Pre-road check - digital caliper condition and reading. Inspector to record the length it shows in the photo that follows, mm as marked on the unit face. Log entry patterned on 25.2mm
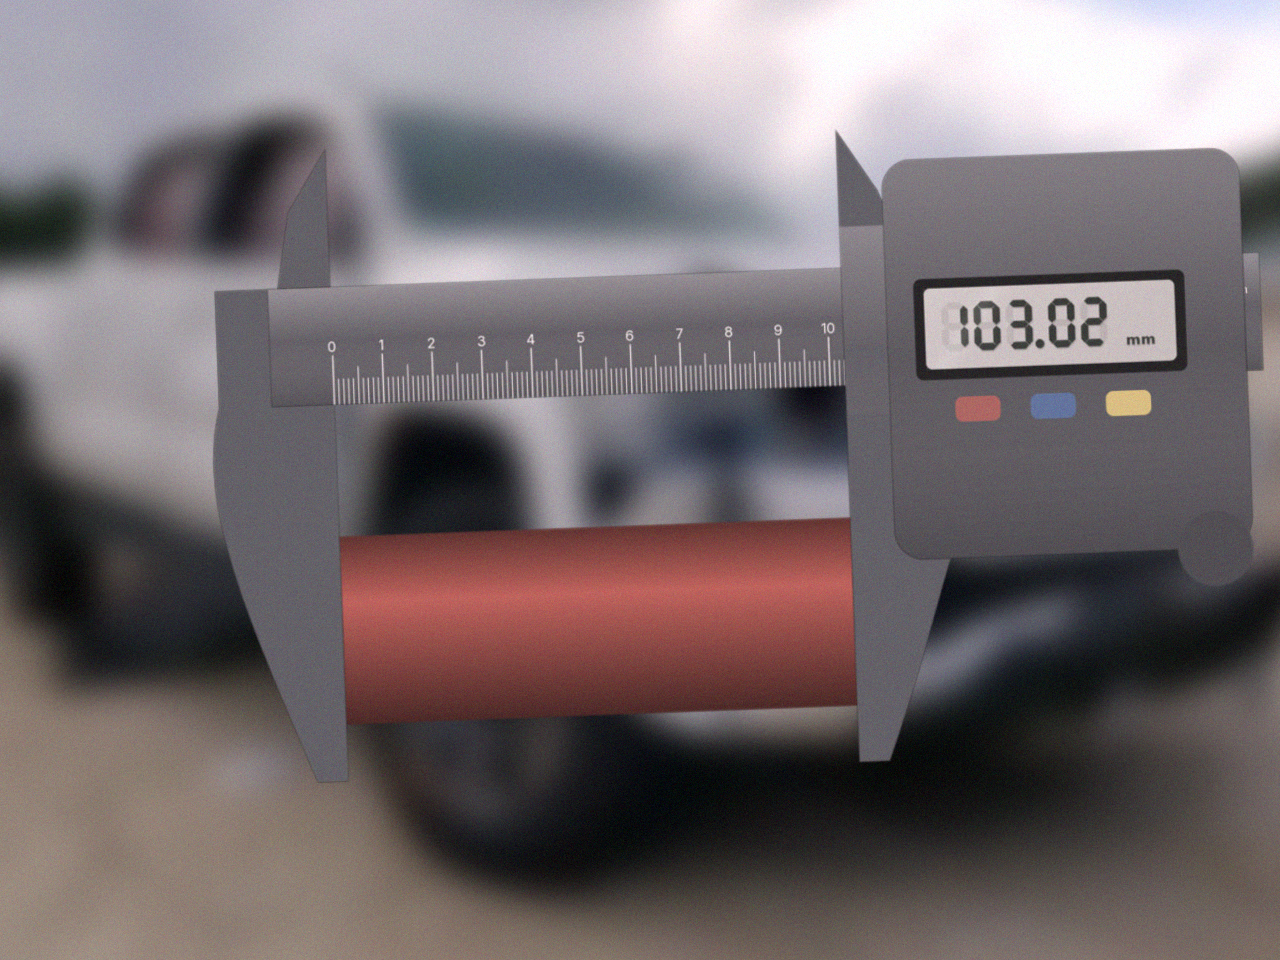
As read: 103.02mm
